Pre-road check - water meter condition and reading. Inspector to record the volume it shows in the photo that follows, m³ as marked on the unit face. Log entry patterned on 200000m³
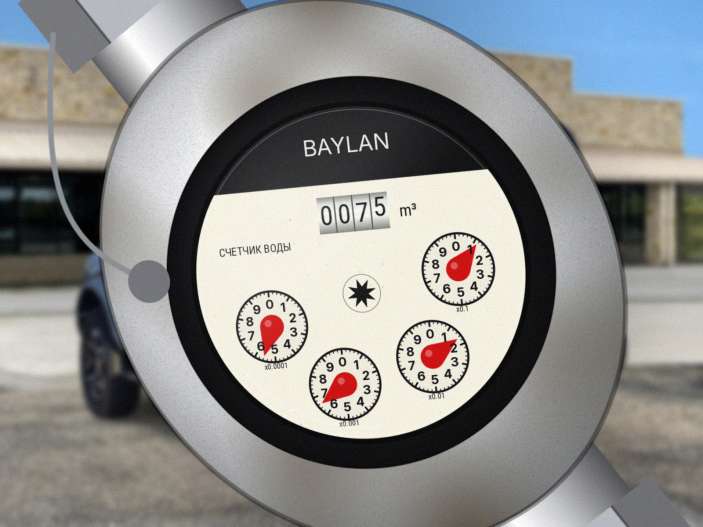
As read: 75.1165m³
